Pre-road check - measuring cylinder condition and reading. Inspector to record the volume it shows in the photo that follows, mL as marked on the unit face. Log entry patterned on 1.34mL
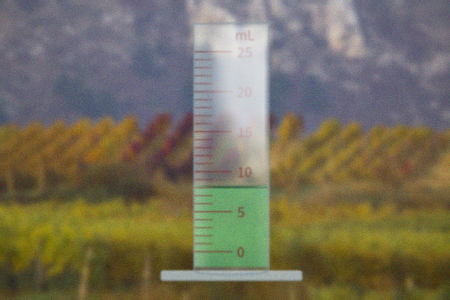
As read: 8mL
